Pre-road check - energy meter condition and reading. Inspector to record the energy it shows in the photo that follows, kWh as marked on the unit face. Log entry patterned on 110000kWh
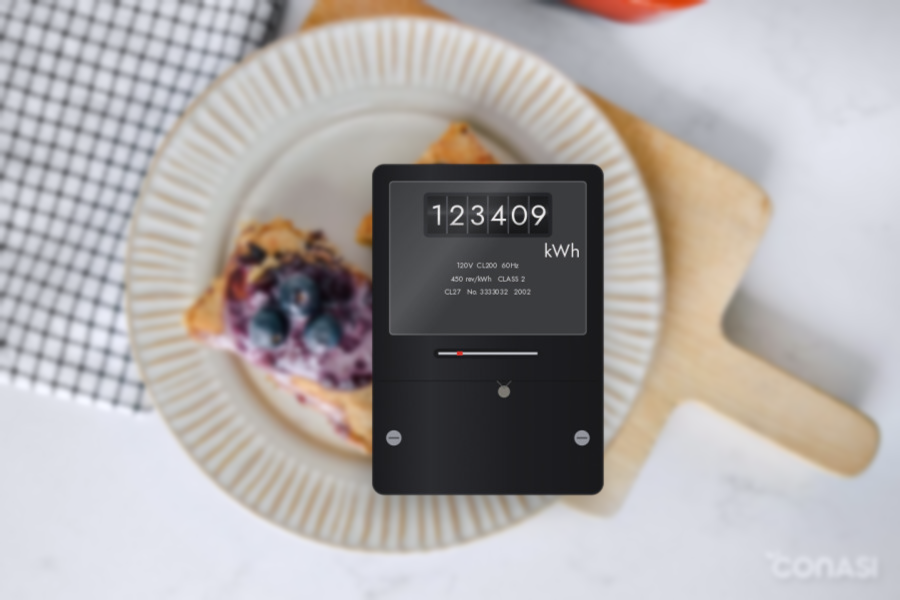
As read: 123409kWh
